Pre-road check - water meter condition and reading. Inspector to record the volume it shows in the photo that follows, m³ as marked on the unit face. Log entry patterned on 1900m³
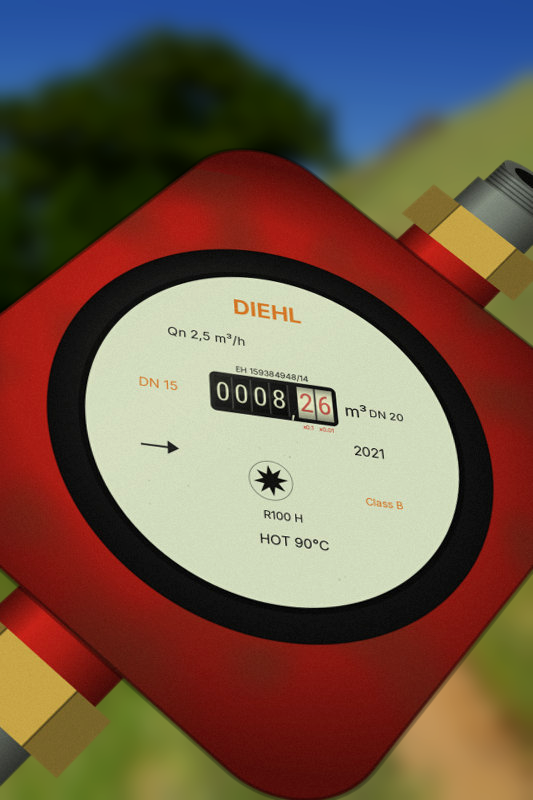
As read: 8.26m³
